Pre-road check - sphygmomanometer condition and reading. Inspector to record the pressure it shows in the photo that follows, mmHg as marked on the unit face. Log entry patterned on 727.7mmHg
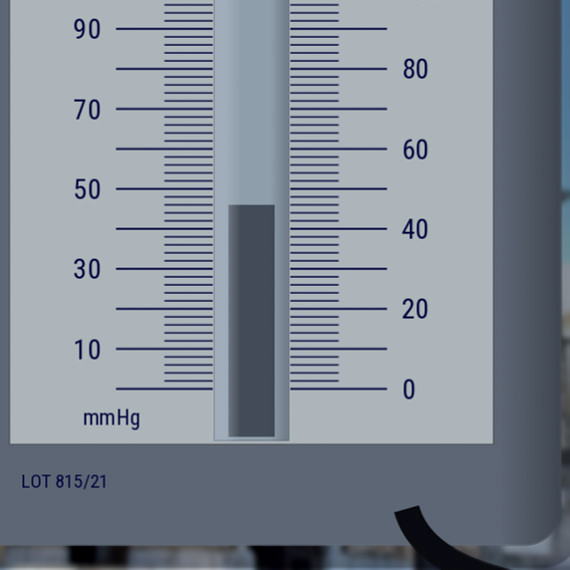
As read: 46mmHg
